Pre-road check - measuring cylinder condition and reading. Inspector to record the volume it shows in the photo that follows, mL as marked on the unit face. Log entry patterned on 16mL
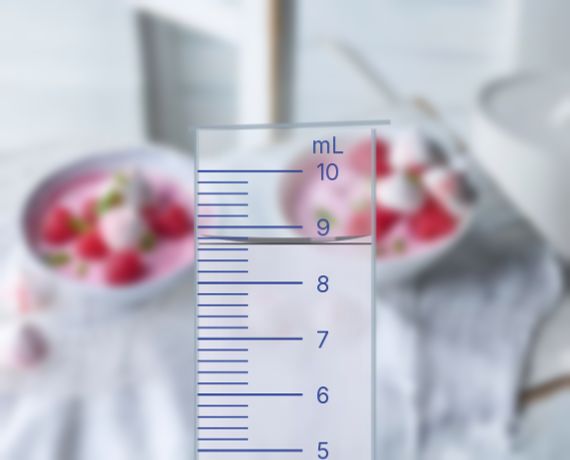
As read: 8.7mL
